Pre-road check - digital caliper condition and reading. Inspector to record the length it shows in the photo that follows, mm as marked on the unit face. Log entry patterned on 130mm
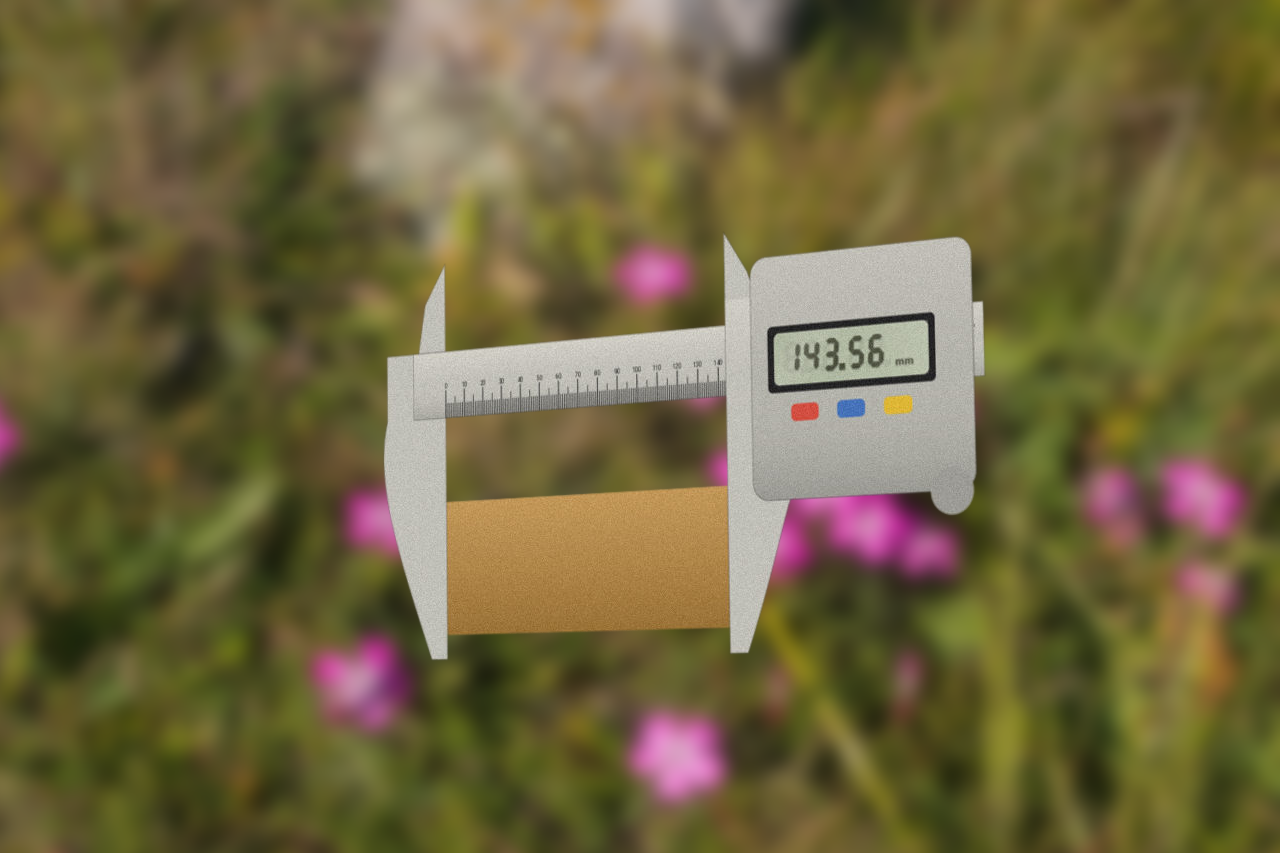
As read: 143.56mm
